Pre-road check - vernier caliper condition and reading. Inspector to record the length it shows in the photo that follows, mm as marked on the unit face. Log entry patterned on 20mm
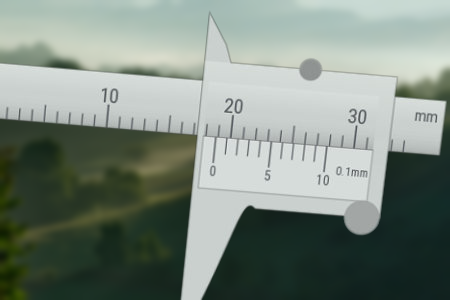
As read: 18.8mm
